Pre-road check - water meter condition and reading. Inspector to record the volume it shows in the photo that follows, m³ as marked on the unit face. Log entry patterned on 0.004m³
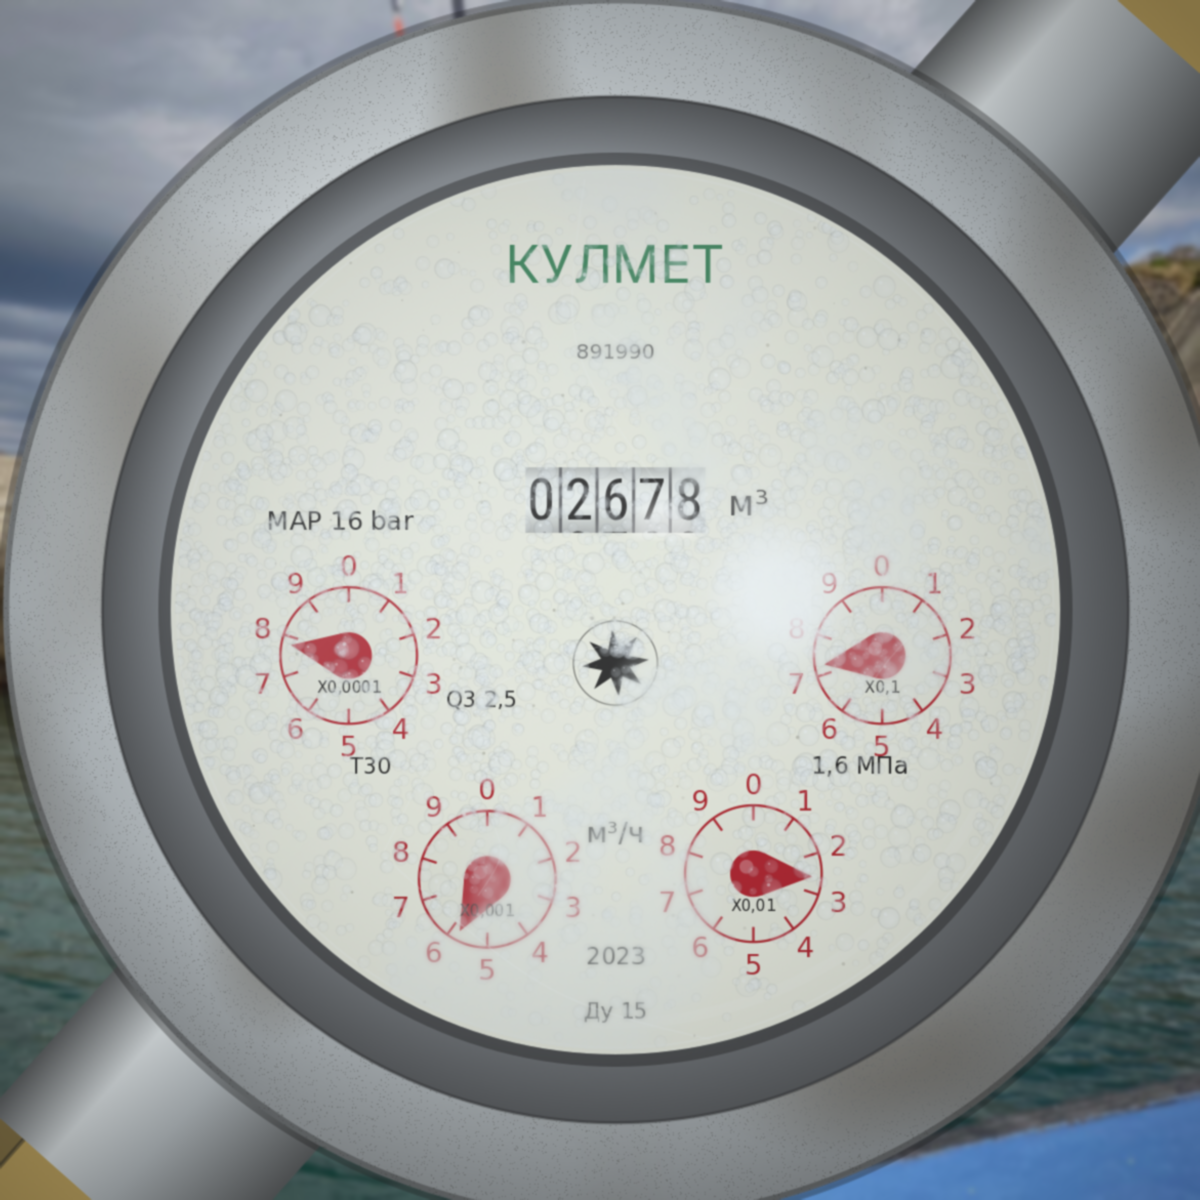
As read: 2678.7257m³
